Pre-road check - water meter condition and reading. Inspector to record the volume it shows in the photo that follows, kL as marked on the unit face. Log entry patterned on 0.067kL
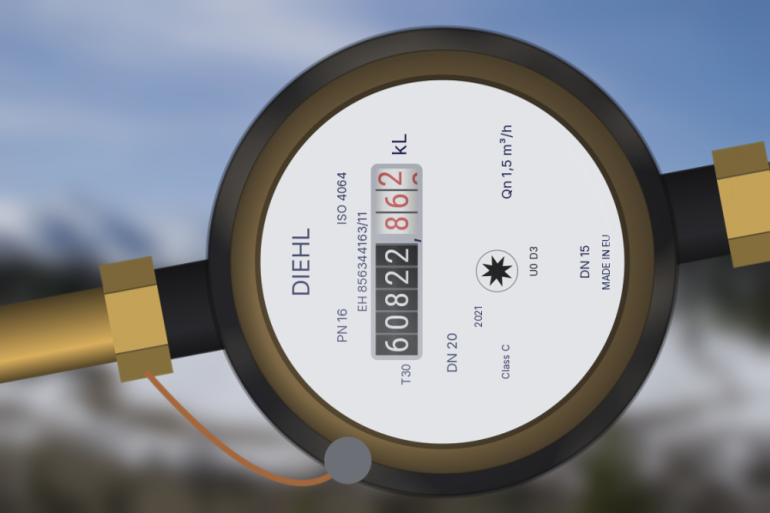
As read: 60822.862kL
